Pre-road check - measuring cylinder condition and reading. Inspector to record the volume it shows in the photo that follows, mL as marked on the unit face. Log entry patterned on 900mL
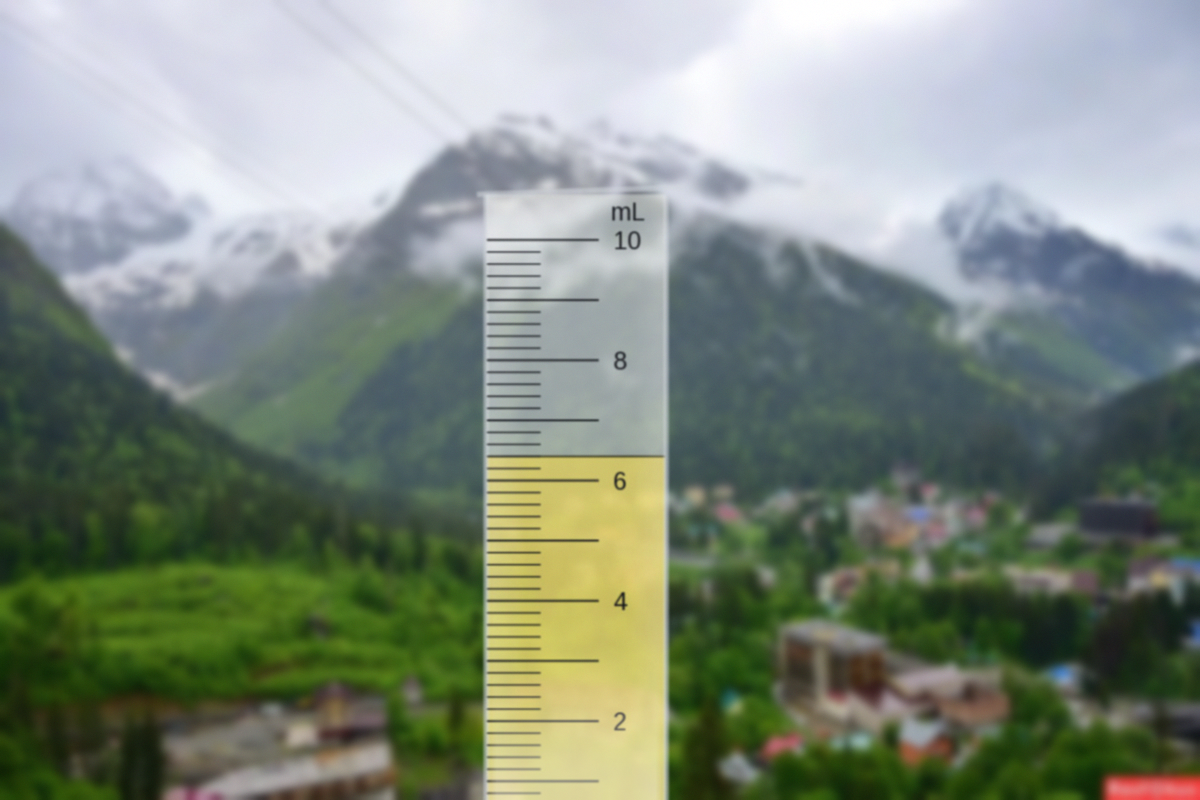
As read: 6.4mL
